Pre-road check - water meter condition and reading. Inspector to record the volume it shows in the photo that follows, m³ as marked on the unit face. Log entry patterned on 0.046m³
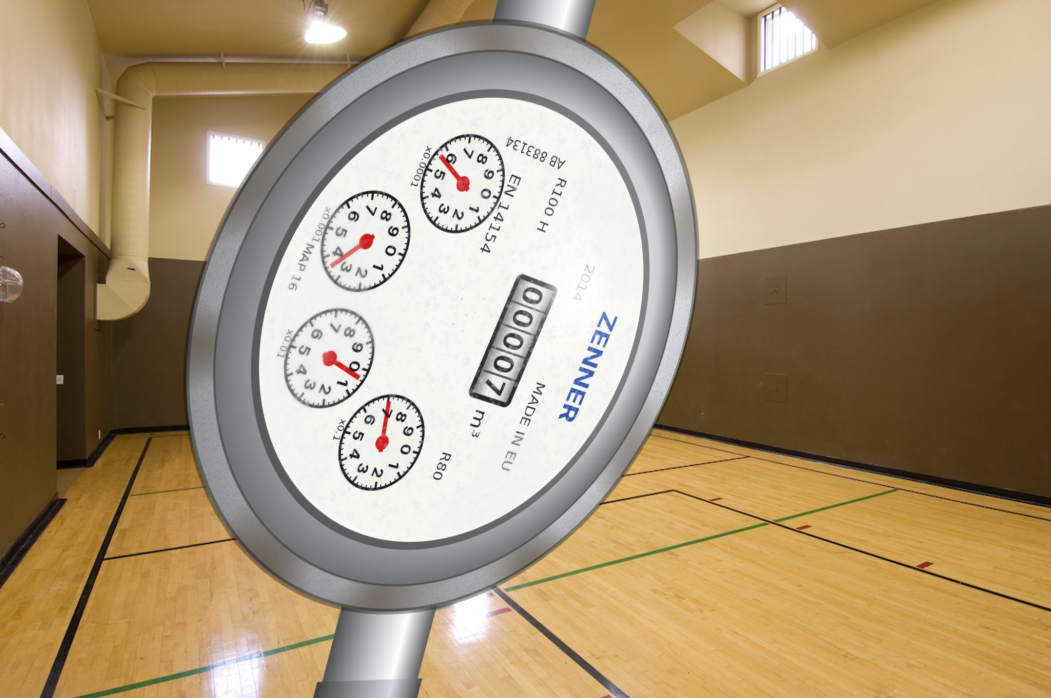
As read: 7.7035m³
